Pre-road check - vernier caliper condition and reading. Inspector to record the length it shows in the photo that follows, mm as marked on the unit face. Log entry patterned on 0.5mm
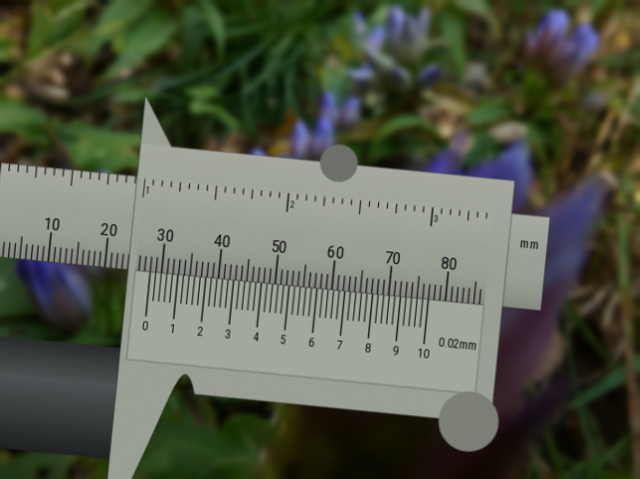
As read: 28.0mm
